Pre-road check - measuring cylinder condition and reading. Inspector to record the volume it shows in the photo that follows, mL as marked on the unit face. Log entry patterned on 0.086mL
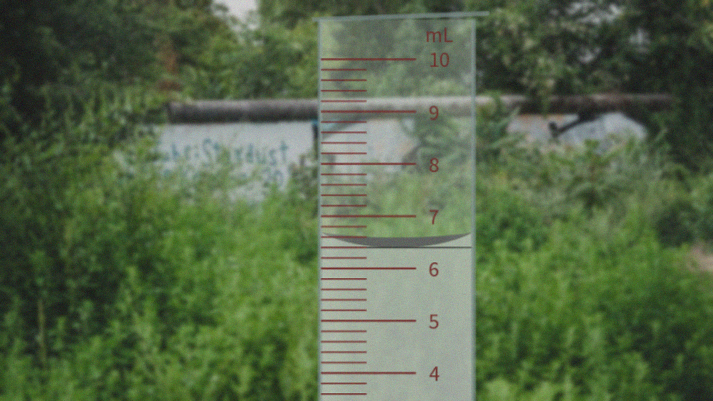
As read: 6.4mL
